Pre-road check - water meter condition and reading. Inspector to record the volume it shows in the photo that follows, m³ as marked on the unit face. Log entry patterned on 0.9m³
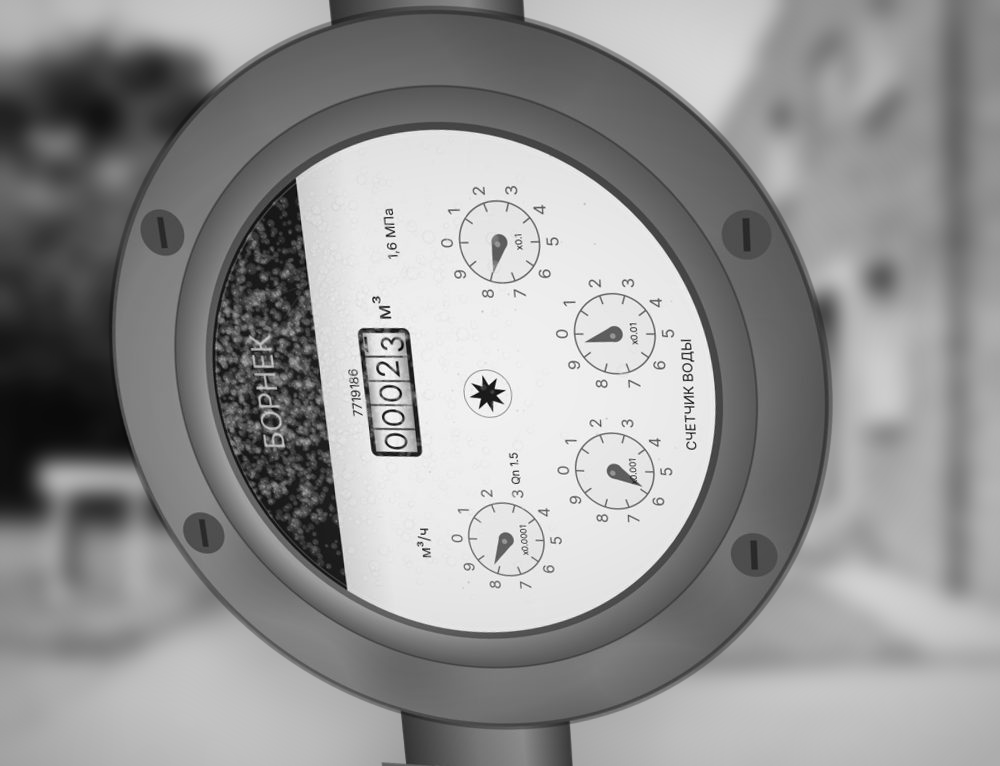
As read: 22.7958m³
